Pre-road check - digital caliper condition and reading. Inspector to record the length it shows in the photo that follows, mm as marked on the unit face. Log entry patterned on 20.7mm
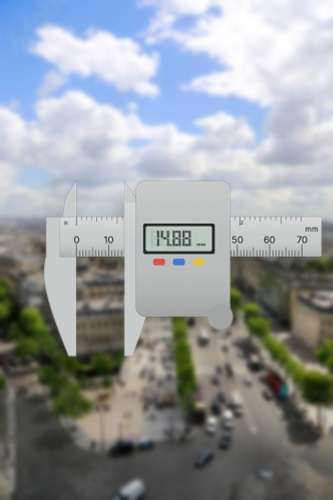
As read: 14.88mm
